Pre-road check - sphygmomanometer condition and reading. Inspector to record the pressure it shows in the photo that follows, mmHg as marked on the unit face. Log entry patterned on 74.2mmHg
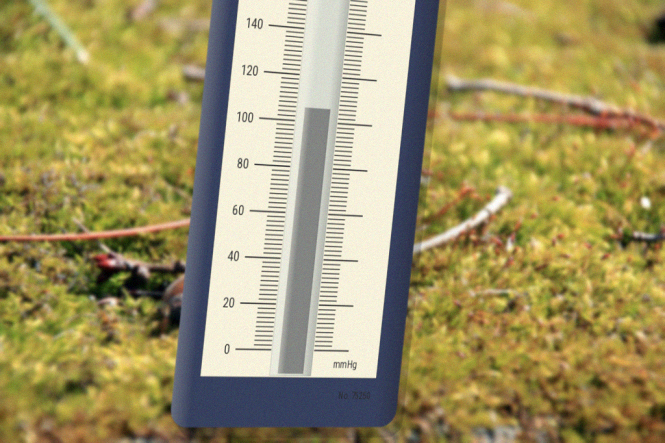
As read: 106mmHg
